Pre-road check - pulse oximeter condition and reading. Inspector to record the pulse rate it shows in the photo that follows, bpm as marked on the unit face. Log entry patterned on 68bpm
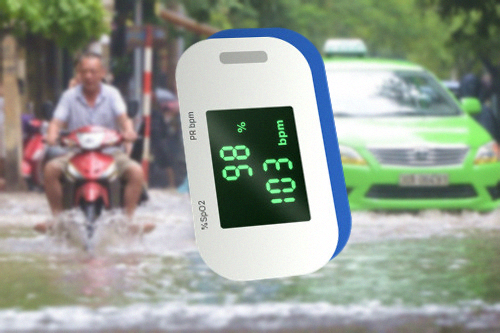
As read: 103bpm
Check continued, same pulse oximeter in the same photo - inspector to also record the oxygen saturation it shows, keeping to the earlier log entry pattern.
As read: 98%
